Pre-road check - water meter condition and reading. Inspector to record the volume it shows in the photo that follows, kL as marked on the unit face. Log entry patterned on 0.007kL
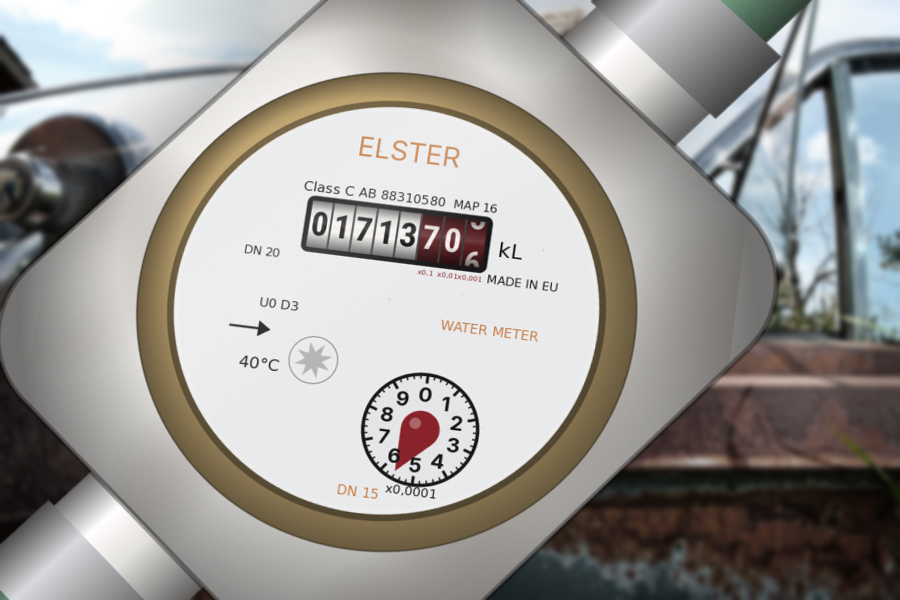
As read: 1713.7055kL
